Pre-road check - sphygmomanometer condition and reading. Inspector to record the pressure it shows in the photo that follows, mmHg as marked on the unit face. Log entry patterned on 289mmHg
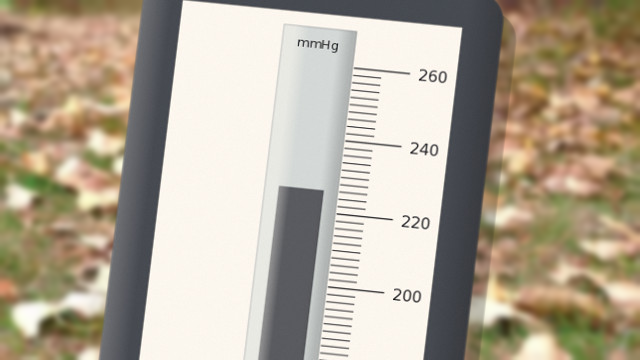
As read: 226mmHg
